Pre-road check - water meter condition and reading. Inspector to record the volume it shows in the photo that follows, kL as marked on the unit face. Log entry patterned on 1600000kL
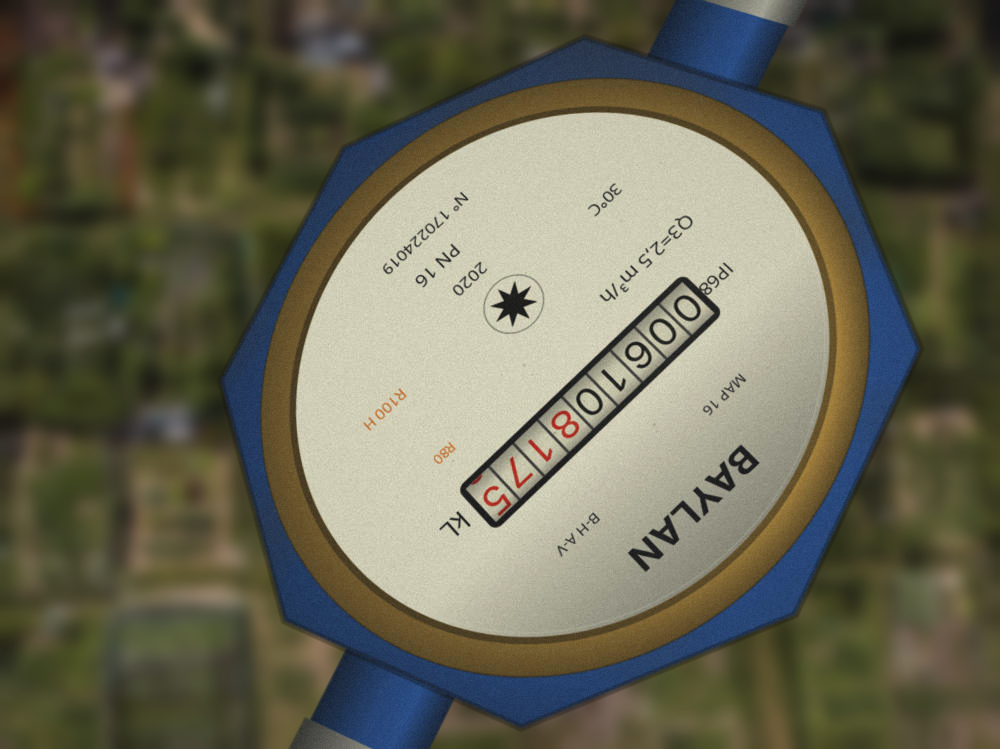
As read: 610.8175kL
